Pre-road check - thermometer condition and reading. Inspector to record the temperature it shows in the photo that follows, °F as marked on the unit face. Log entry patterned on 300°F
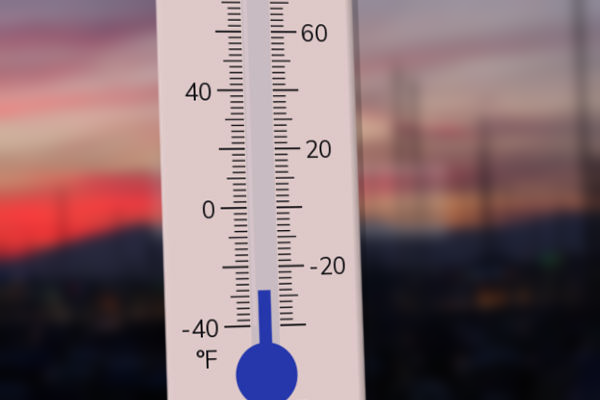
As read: -28°F
